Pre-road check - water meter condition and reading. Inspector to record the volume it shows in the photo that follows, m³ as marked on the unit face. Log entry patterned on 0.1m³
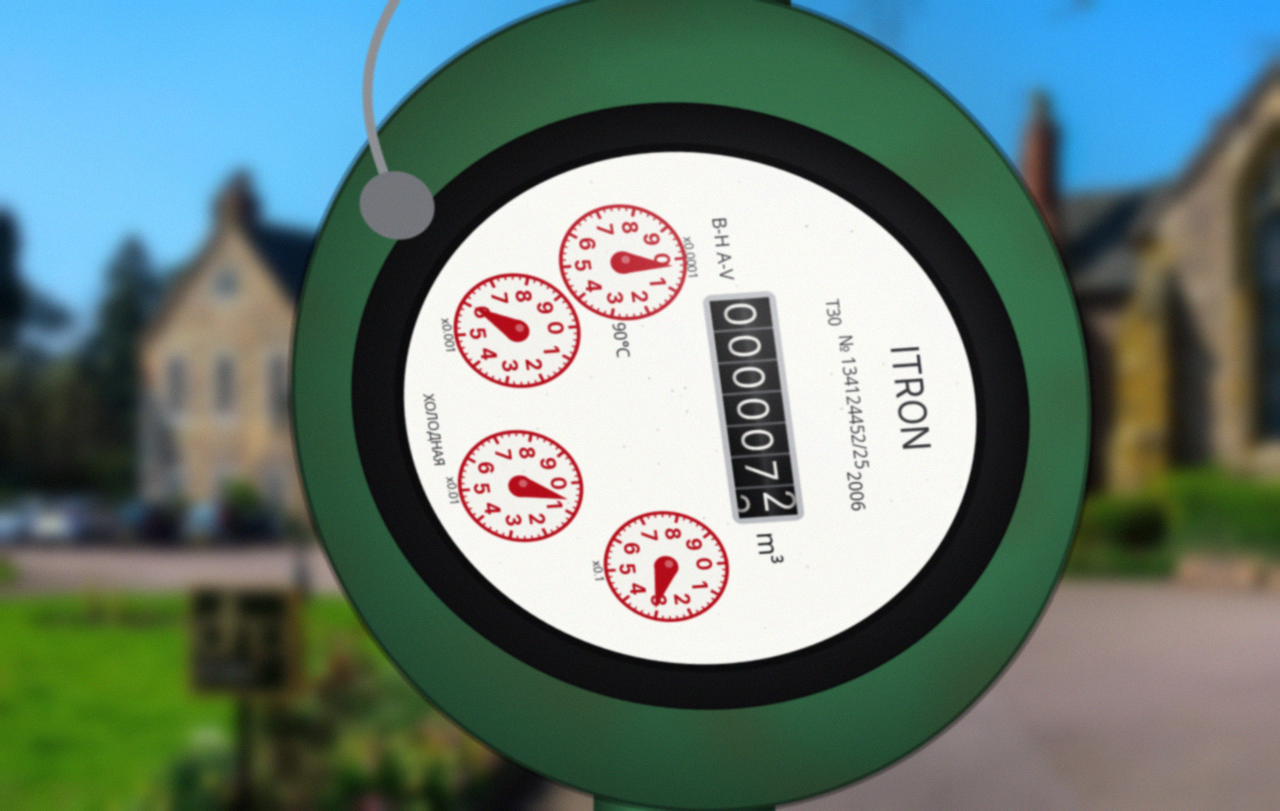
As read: 72.3060m³
